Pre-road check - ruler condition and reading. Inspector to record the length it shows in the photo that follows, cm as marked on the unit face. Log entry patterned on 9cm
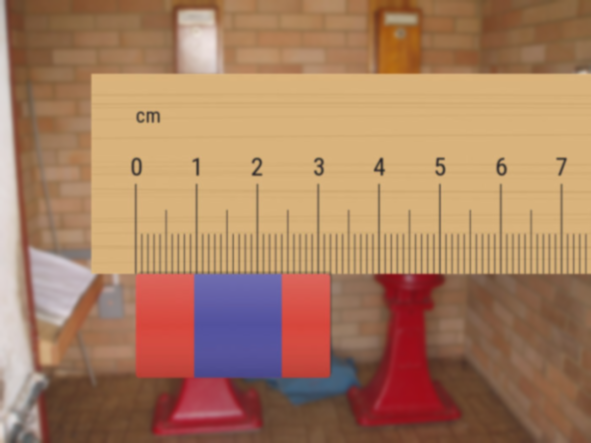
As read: 3.2cm
